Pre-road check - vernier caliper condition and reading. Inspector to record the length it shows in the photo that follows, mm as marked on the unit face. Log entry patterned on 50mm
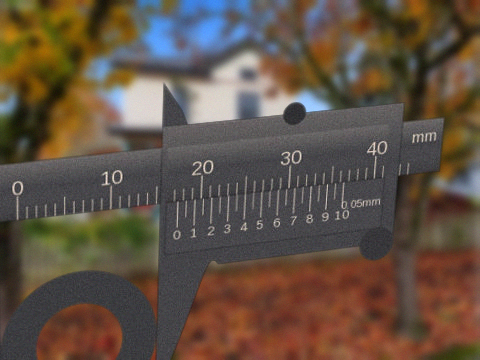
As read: 17.4mm
